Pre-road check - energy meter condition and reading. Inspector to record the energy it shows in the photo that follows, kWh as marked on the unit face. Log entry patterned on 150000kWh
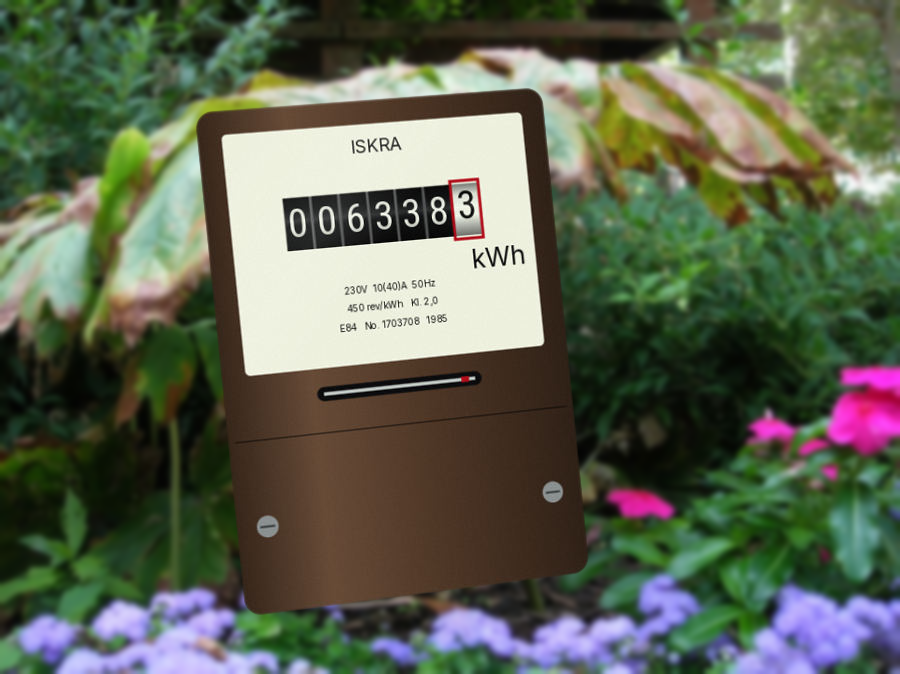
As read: 6338.3kWh
